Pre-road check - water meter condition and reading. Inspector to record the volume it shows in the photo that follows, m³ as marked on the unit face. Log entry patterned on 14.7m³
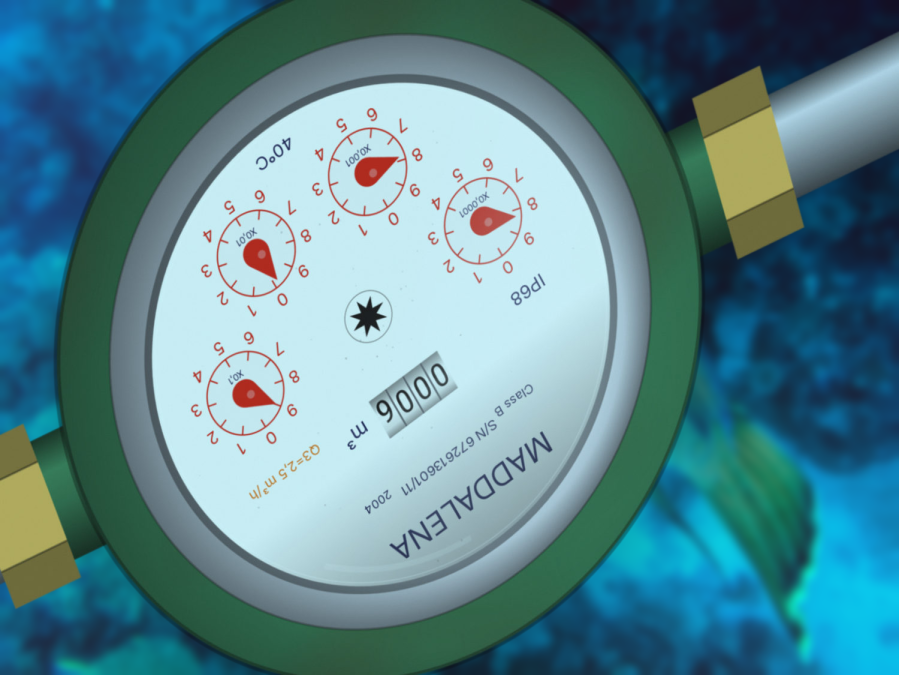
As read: 5.8978m³
